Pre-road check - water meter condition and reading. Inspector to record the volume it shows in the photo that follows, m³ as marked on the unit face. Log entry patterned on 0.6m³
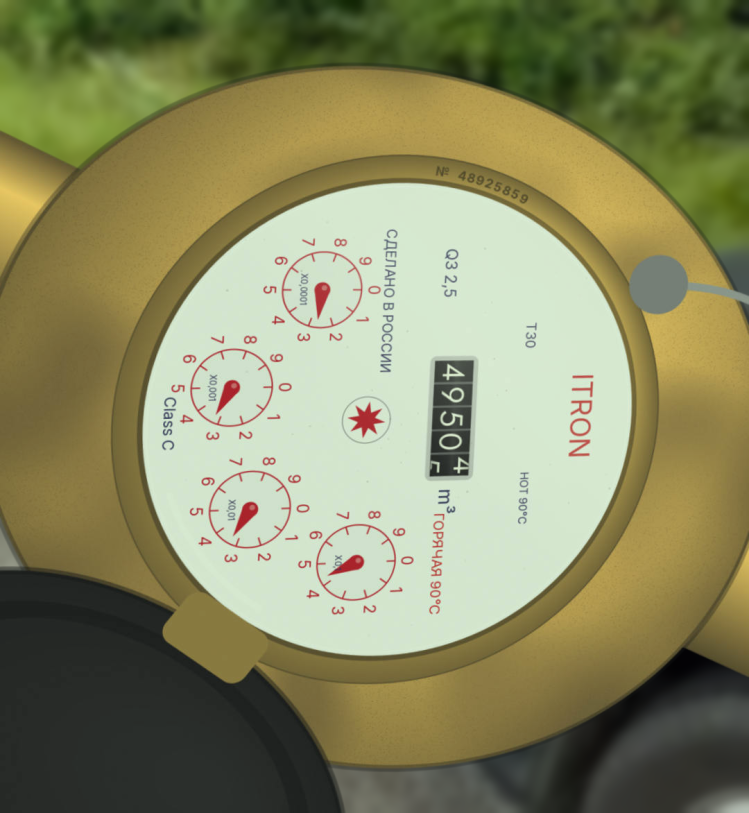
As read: 49504.4332m³
